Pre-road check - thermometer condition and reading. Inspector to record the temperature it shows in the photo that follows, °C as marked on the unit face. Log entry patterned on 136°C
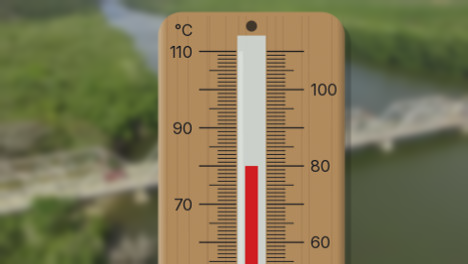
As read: 80°C
